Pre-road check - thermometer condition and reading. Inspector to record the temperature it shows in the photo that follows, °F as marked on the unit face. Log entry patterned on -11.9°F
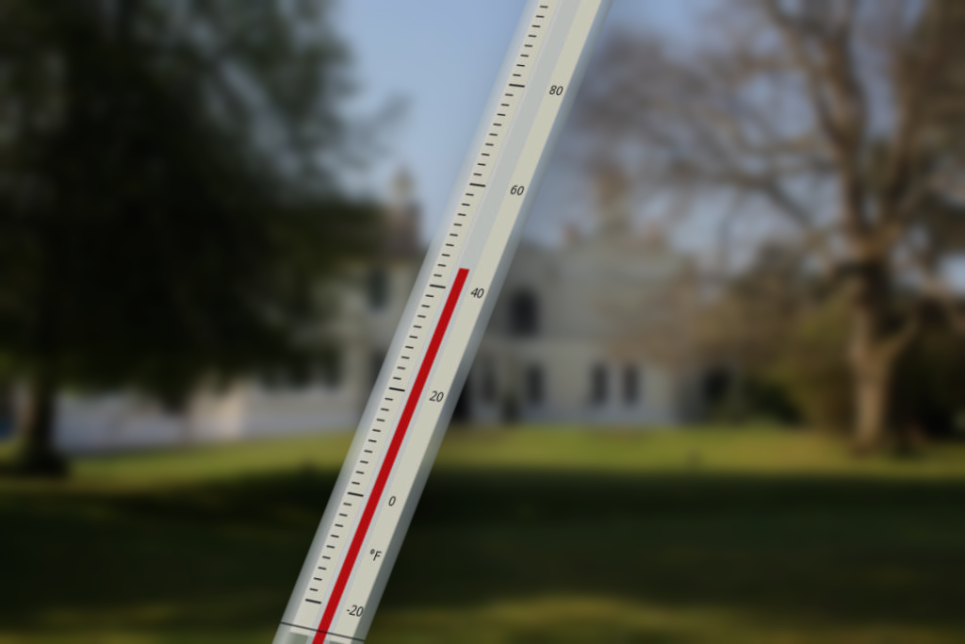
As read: 44°F
